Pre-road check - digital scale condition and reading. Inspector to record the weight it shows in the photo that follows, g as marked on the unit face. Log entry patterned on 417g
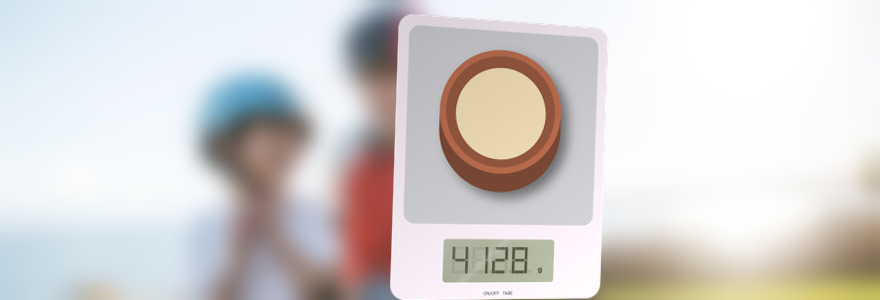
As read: 4128g
